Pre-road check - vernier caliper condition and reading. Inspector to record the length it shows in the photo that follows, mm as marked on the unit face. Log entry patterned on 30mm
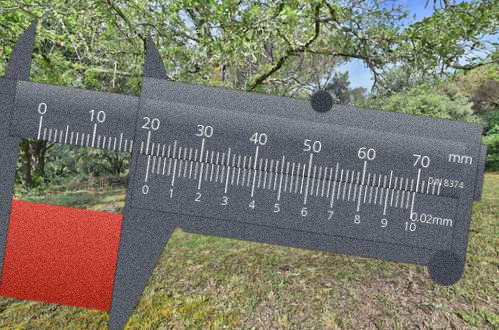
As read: 20.6mm
